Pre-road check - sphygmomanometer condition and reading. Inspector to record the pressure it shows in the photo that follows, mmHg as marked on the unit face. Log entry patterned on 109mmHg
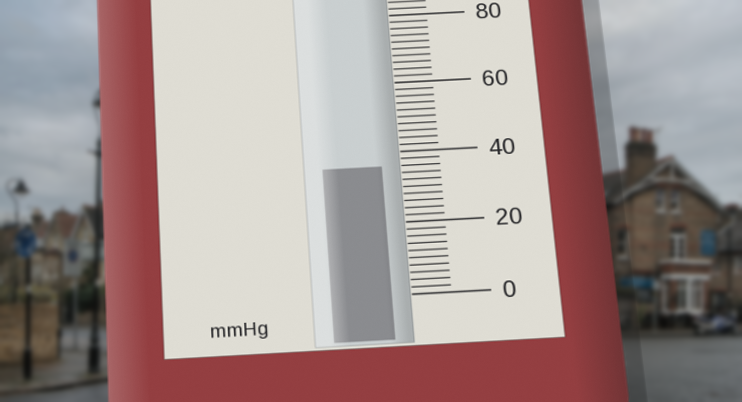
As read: 36mmHg
